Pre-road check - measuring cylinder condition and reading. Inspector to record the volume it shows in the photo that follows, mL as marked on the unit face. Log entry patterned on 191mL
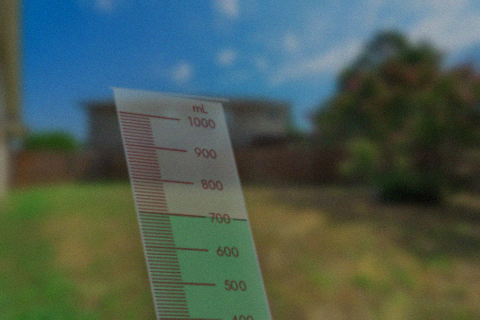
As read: 700mL
